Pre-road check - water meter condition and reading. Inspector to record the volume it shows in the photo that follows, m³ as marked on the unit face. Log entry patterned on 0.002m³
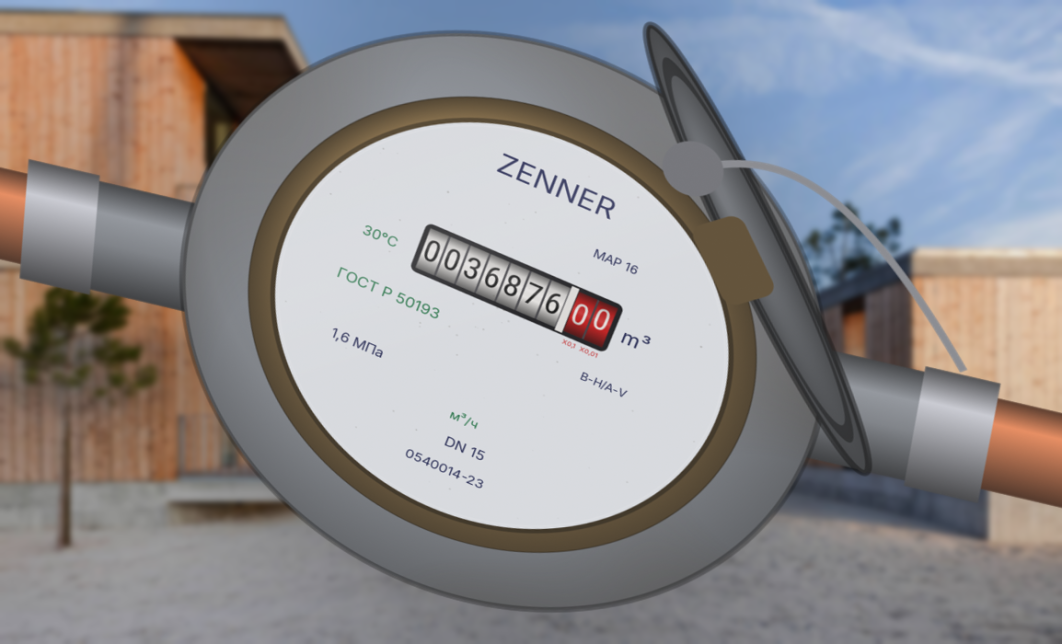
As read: 36876.00m³
